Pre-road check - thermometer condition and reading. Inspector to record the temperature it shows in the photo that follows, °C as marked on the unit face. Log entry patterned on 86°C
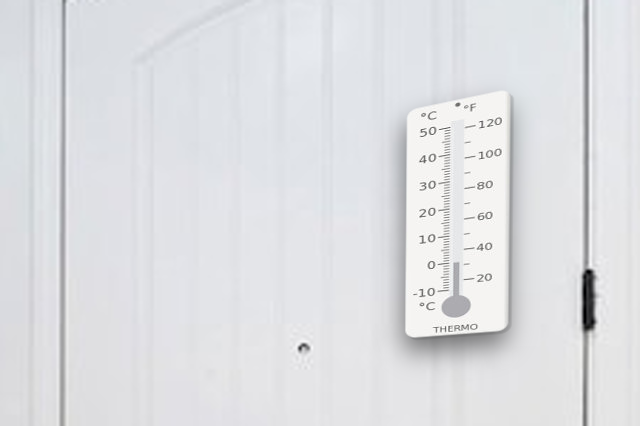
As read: 0°C
